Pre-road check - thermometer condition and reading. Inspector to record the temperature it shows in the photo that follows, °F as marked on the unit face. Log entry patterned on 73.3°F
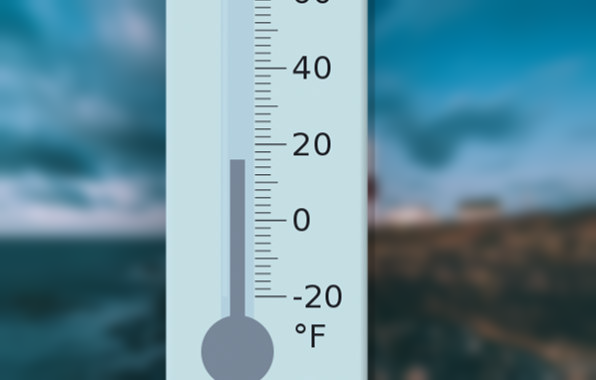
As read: 16°F
